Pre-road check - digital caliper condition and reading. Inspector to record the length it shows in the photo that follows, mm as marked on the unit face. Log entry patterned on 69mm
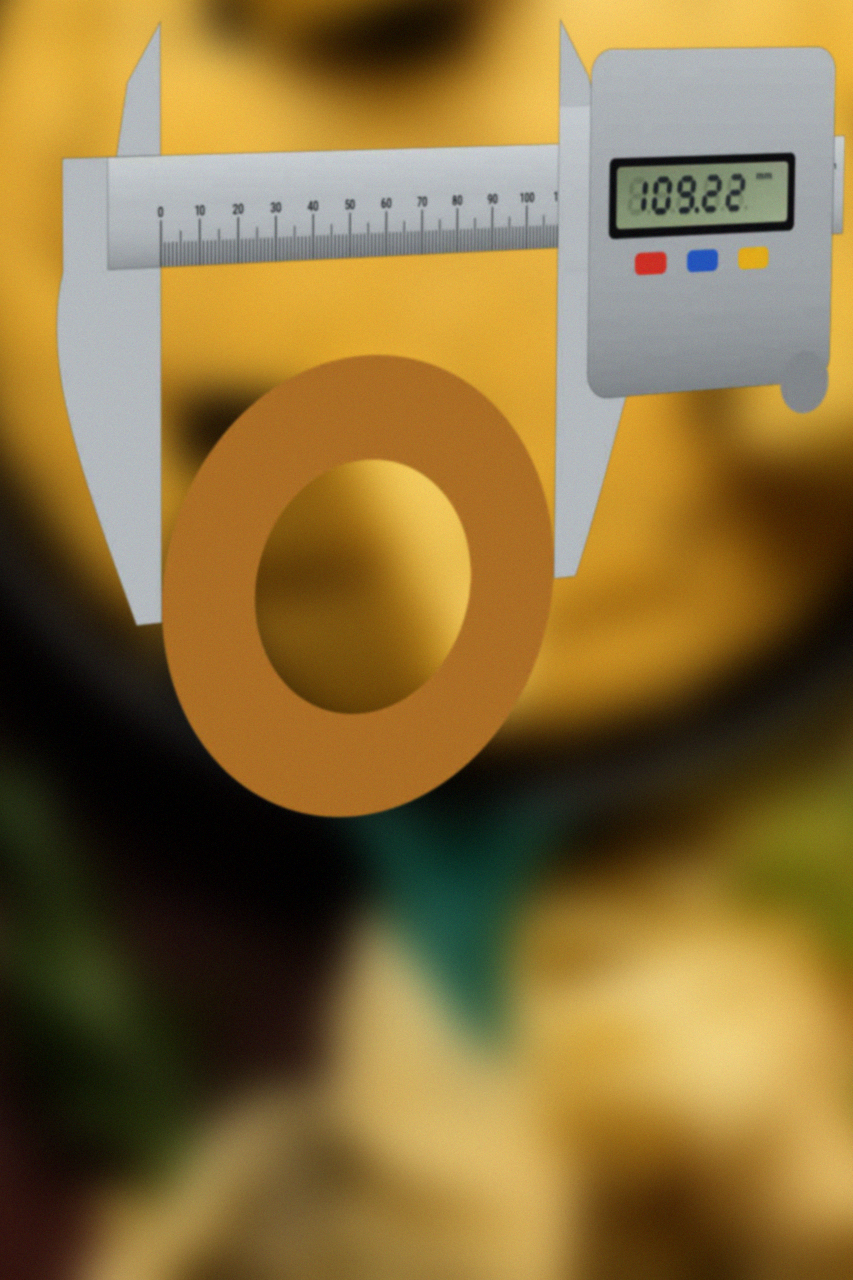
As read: 109.22mm
